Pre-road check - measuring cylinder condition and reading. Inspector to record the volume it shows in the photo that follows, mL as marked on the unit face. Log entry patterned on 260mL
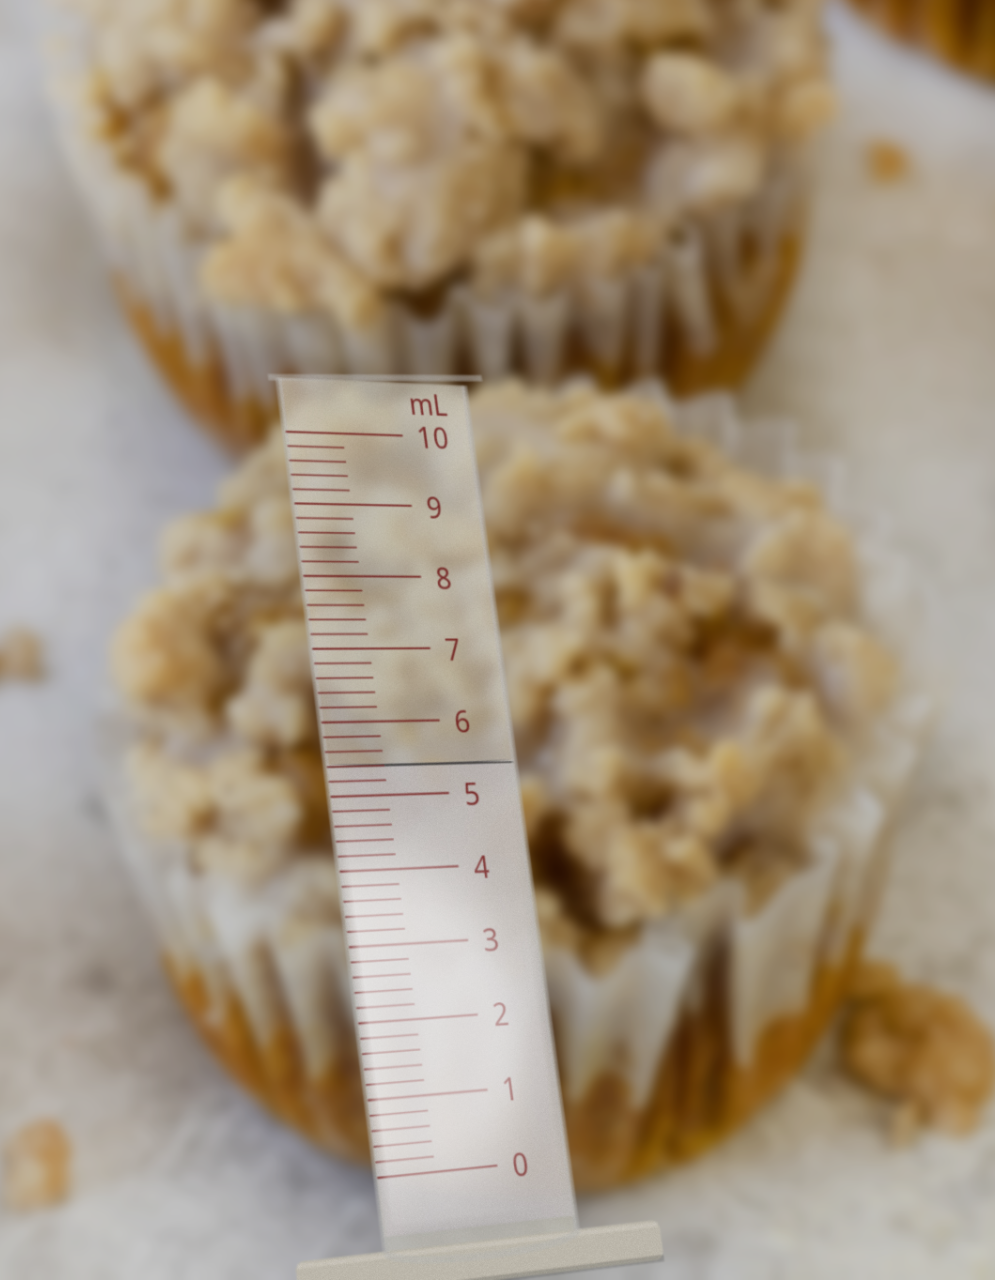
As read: 5.4mL
